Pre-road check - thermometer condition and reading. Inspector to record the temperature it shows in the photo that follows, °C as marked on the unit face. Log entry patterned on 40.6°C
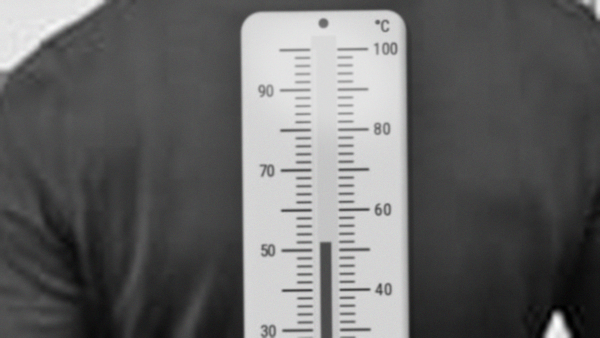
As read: 52°C
